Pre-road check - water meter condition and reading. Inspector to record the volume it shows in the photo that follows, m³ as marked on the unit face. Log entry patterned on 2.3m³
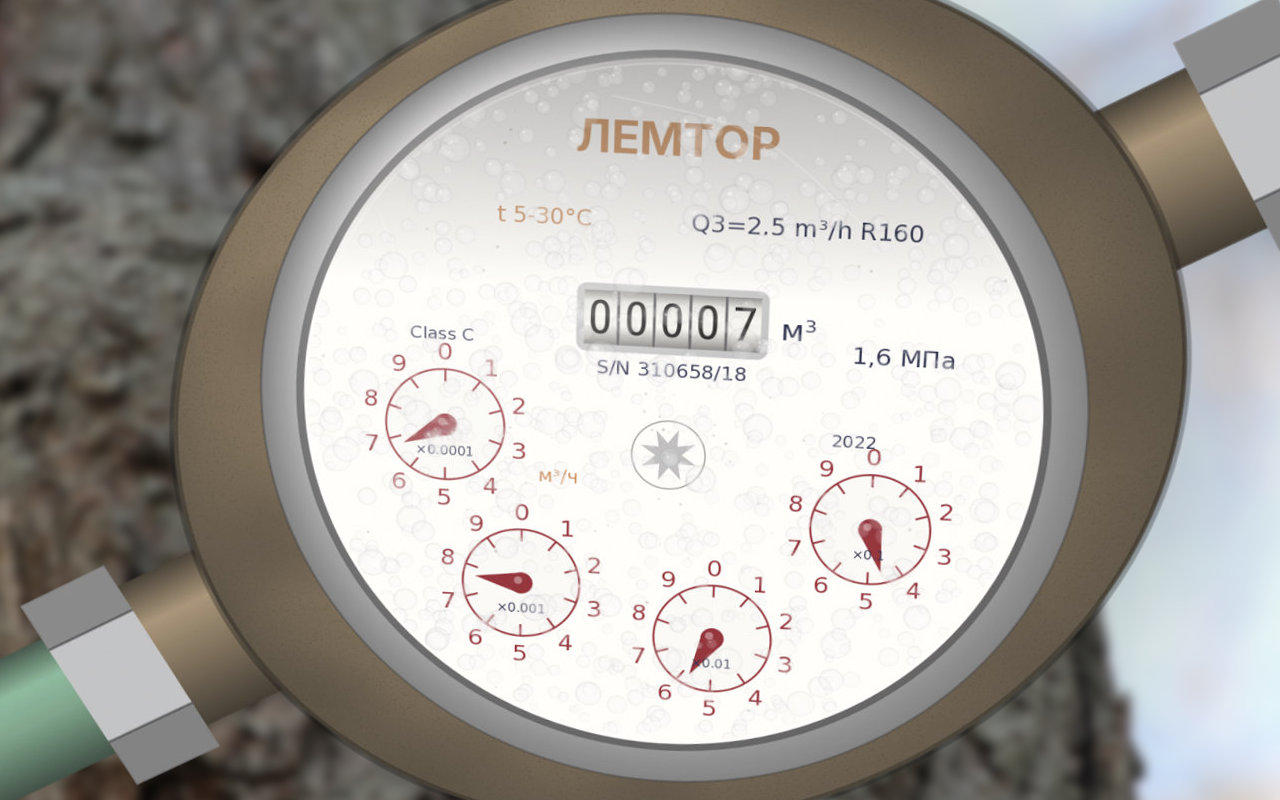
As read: 7.4576m³
